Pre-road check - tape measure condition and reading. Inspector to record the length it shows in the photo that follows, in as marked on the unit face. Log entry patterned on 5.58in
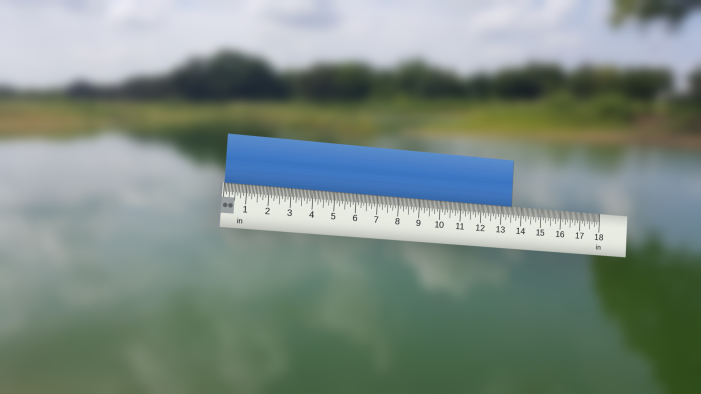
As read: 13.5in
